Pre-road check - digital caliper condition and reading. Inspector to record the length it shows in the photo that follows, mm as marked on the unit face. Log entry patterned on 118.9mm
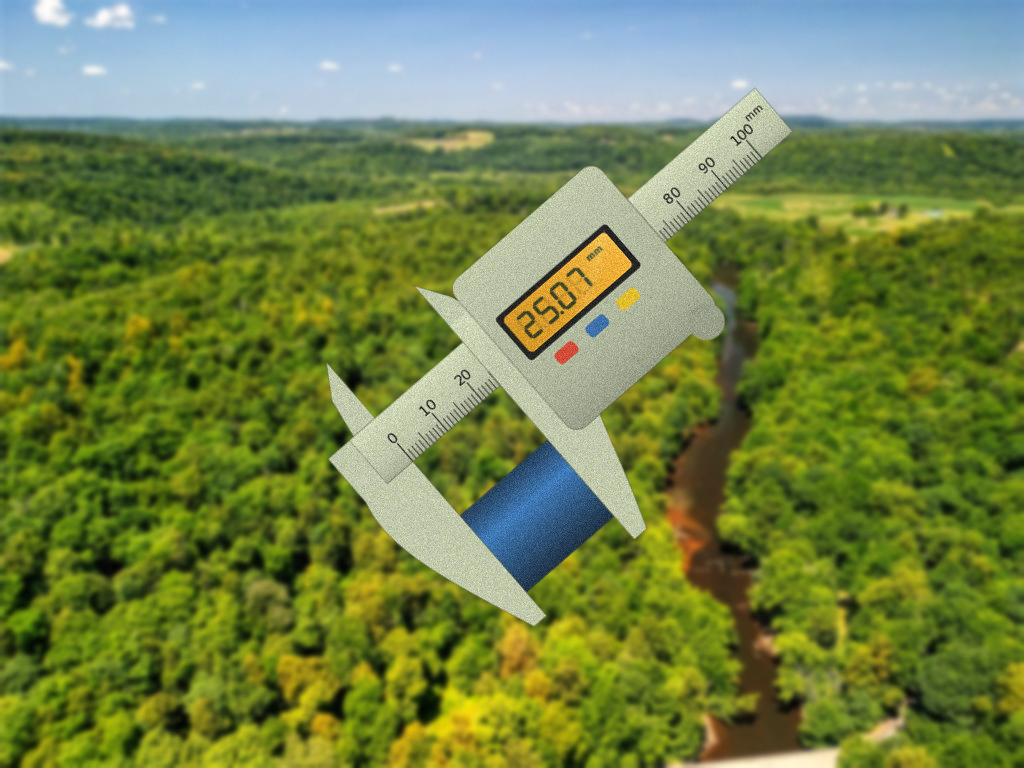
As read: 25.07mm
